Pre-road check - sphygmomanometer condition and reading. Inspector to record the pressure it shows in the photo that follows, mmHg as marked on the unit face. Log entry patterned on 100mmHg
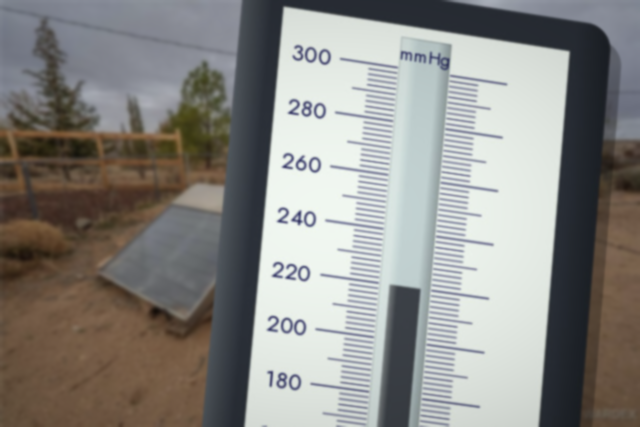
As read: 220mmHg
